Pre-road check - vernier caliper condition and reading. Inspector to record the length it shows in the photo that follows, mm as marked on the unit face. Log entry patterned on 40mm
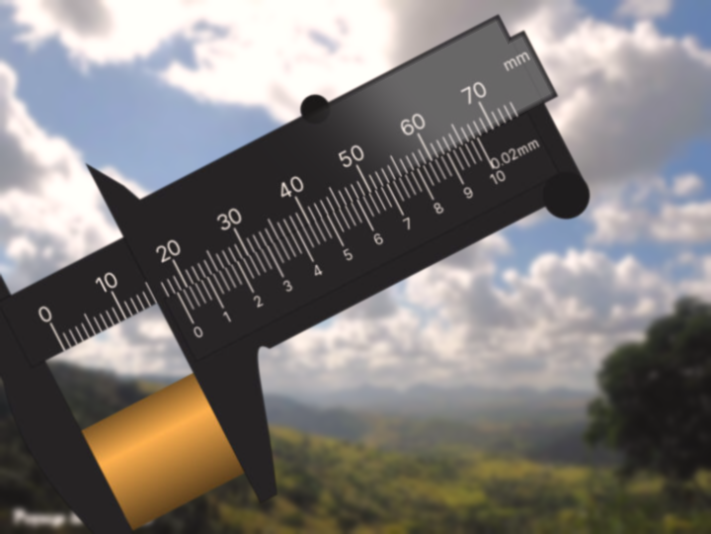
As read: 18.4mm
